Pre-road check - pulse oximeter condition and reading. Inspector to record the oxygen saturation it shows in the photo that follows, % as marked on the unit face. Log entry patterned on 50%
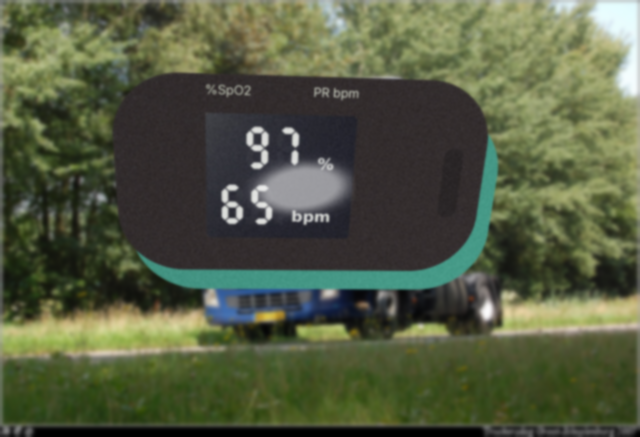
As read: 97%
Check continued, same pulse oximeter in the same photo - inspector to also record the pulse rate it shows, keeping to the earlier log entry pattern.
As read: 65bpm
